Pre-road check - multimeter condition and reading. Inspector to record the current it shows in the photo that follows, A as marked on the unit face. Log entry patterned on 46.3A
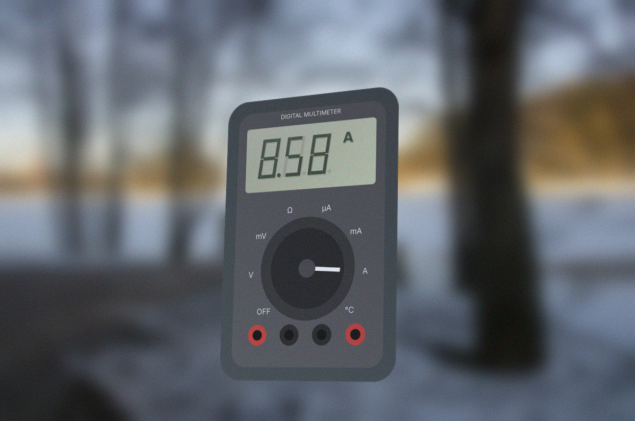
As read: 8.58A
